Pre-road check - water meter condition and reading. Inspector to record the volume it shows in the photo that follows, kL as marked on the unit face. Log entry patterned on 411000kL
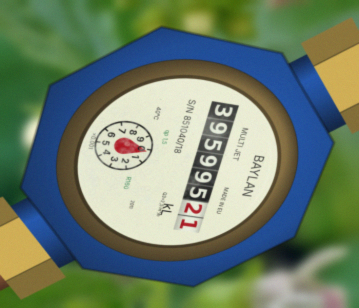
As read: 395995.210kL
